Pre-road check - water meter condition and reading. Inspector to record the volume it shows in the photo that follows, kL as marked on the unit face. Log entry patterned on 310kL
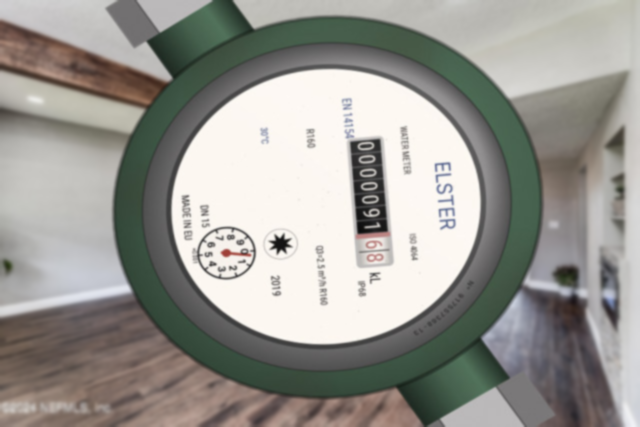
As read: 91.680kL
